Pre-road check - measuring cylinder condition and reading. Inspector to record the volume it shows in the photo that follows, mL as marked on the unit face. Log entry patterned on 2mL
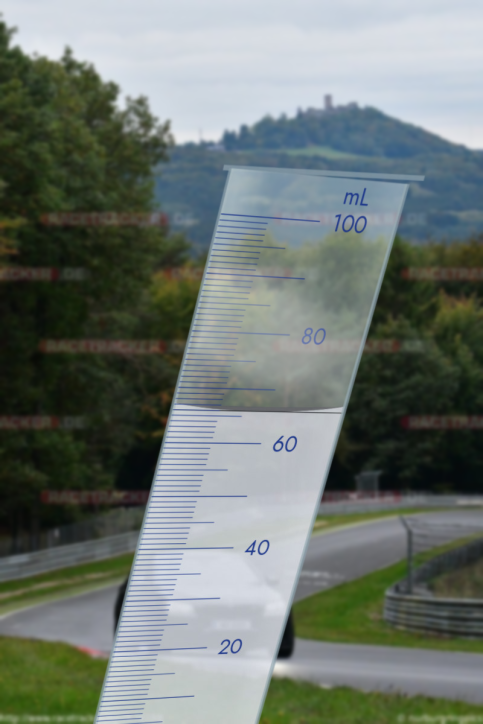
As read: 66mL
